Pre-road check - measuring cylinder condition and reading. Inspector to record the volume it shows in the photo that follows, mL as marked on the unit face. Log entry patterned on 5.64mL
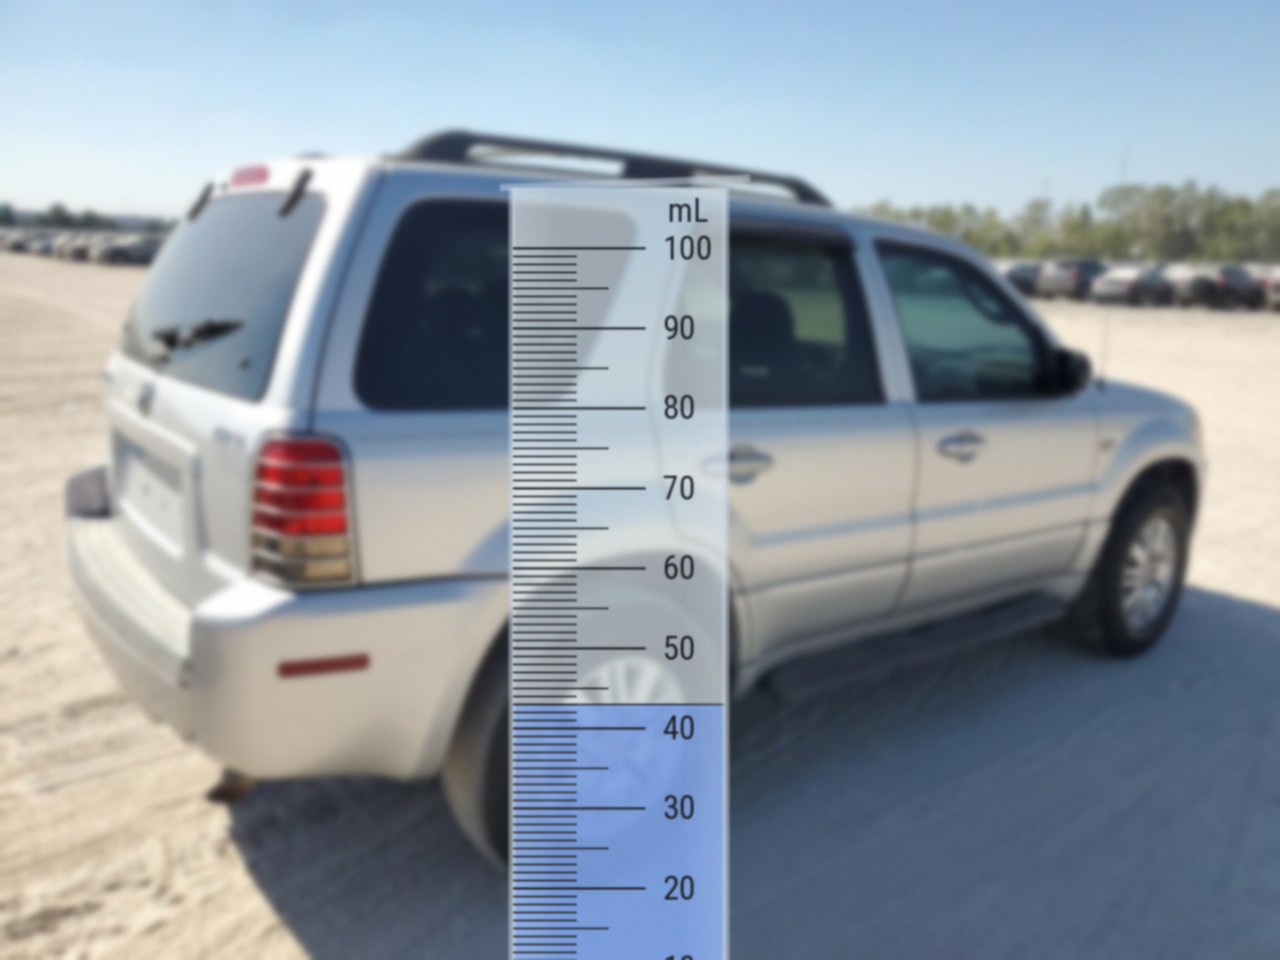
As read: 43mL
